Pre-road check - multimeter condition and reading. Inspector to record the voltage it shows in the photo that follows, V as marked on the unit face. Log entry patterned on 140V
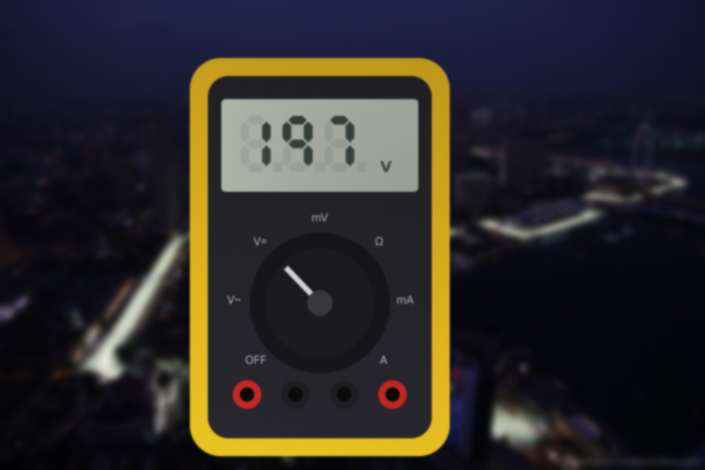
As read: 197V
